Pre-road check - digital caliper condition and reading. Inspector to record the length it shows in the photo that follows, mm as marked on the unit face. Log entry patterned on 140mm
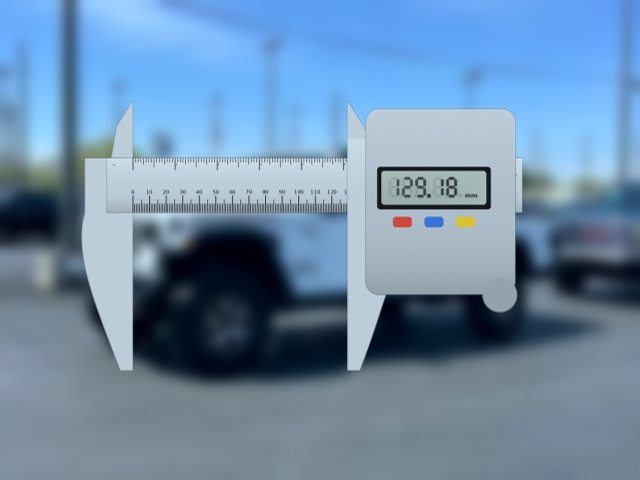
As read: 129.18mm
